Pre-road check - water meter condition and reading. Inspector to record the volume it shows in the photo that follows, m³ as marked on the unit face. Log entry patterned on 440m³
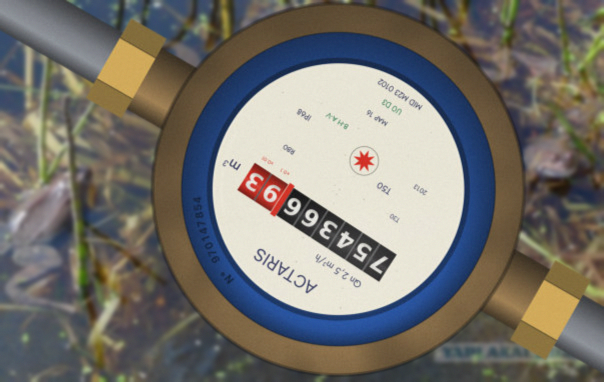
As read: 754366.93m³
